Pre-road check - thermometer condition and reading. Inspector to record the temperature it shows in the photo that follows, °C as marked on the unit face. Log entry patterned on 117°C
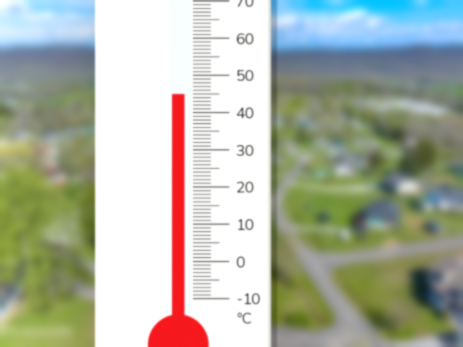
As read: 45°C
